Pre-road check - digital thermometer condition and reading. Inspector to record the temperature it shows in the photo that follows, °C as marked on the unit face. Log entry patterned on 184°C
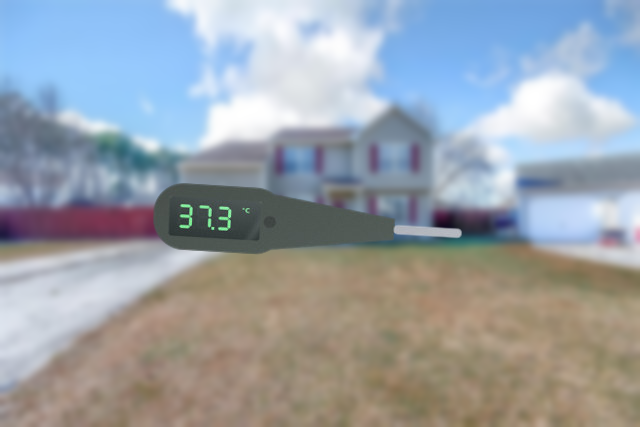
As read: 37.3°C
